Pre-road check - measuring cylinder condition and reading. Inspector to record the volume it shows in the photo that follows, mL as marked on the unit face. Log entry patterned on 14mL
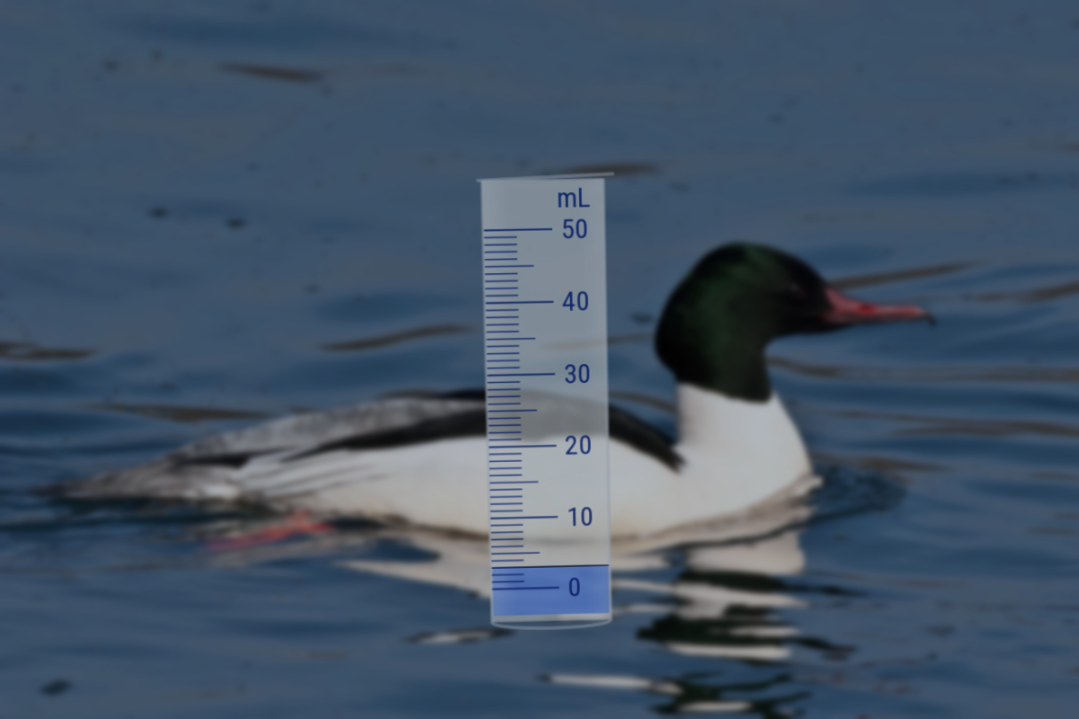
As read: 3mL
